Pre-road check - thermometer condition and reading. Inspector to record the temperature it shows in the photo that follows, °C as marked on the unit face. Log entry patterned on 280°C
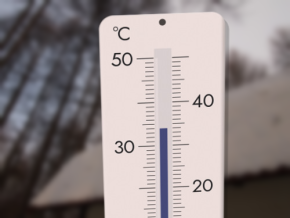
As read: 34°C
